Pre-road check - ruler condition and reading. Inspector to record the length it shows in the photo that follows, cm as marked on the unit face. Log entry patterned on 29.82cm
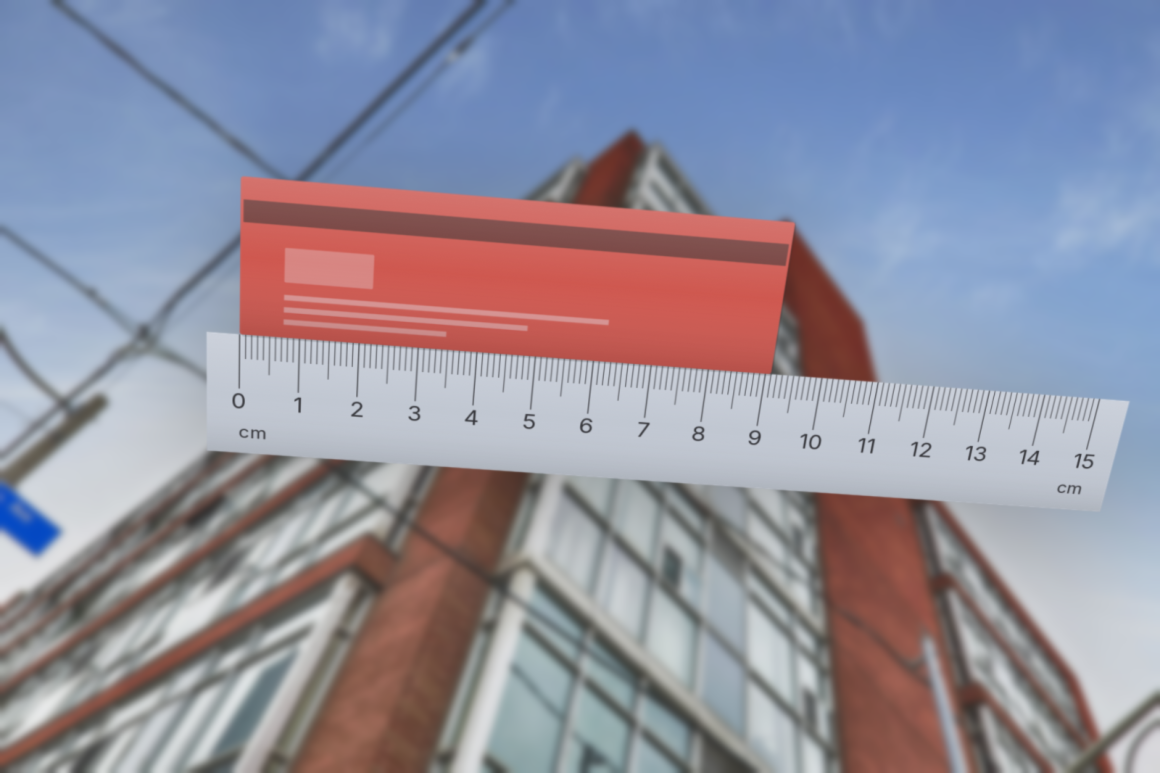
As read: 9.1cm
